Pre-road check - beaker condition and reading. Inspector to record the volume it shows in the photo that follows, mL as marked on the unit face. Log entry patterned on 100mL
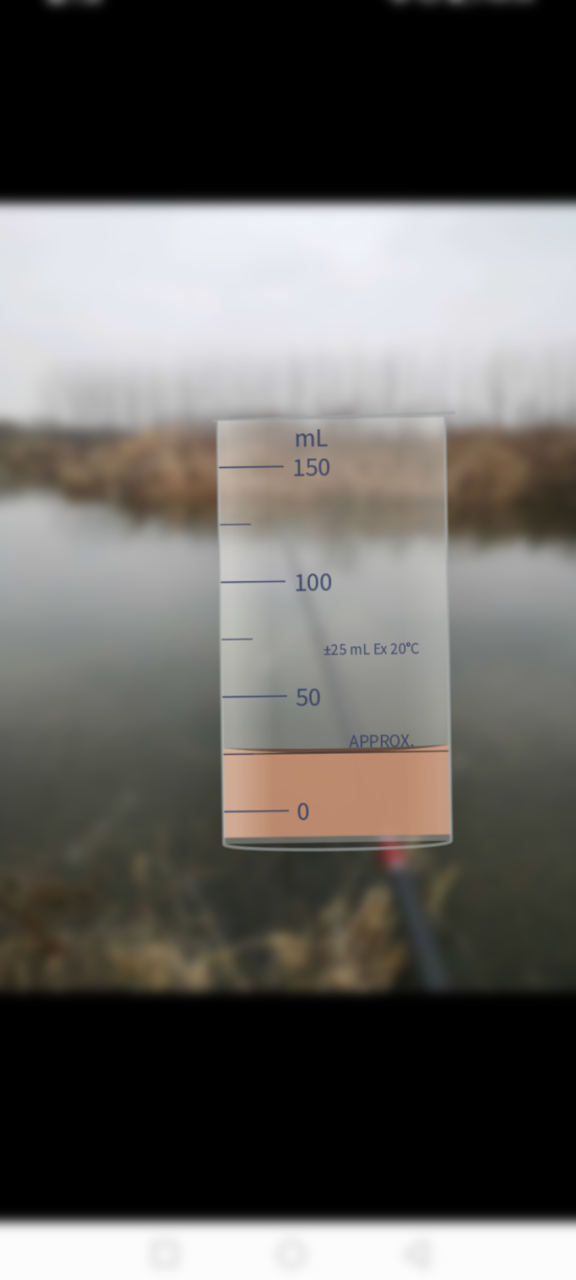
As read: 25mL
